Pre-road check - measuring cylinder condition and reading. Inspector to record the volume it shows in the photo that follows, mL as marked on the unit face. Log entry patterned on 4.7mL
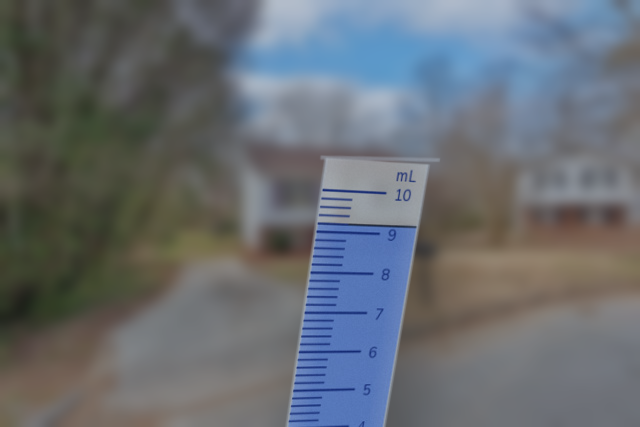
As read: 9.2mL
